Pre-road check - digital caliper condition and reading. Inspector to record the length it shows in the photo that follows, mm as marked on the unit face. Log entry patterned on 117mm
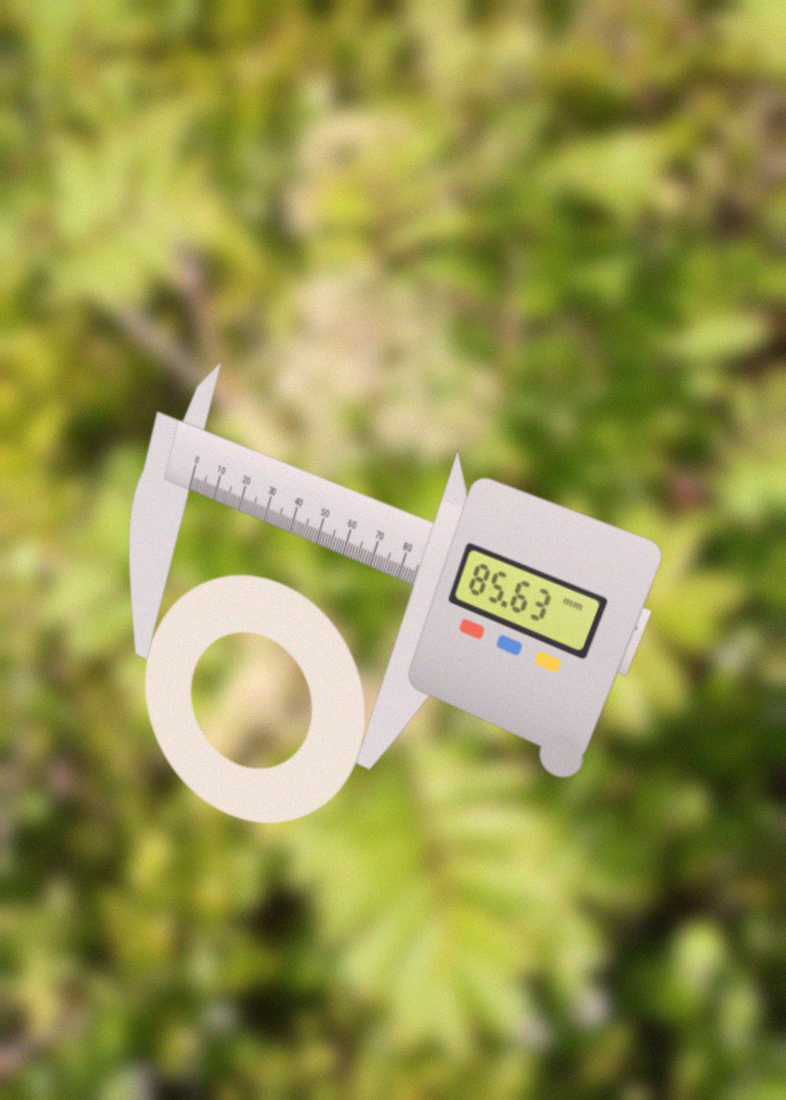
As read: 85.63mm
